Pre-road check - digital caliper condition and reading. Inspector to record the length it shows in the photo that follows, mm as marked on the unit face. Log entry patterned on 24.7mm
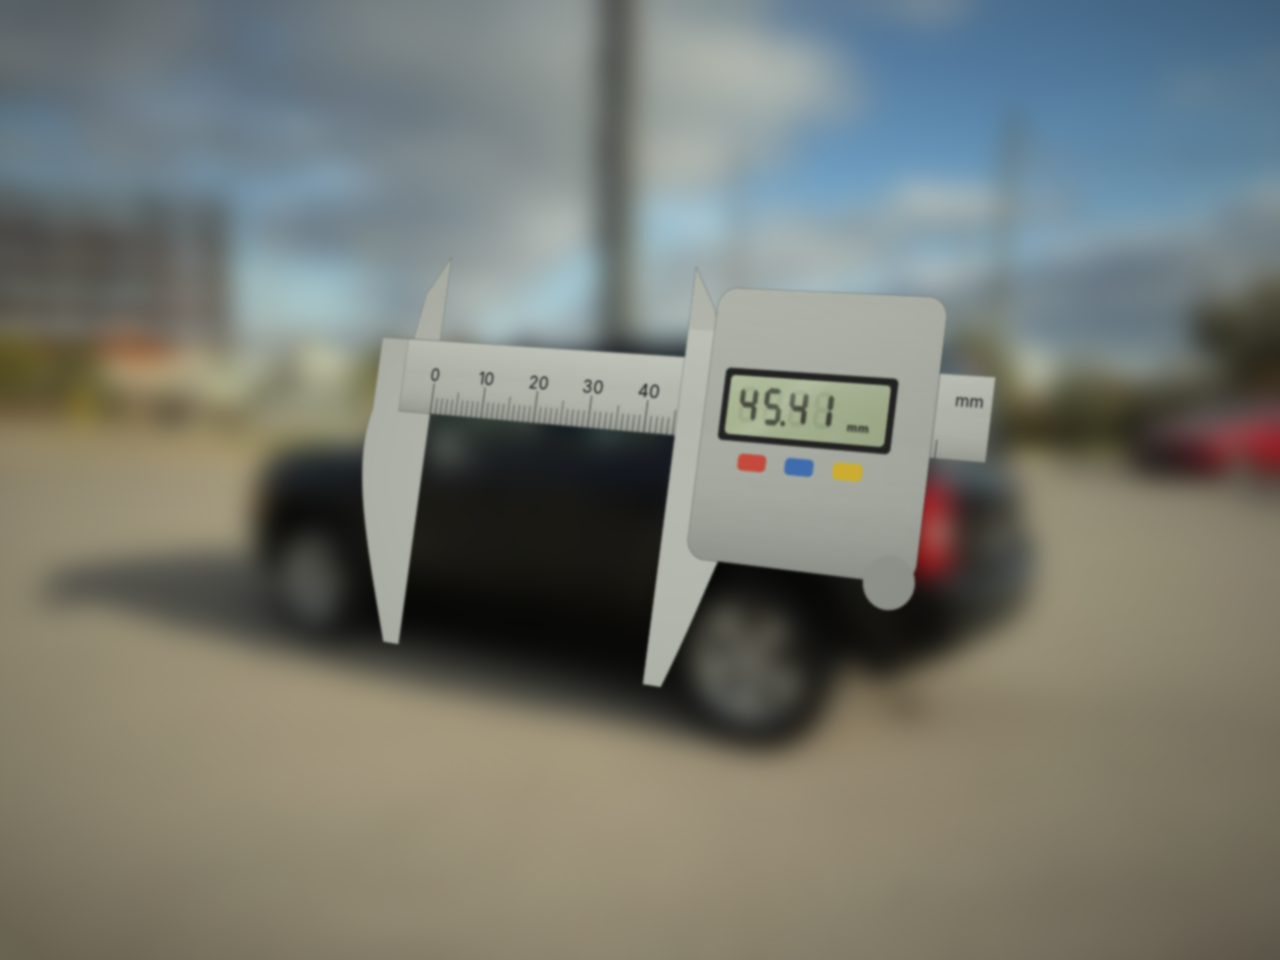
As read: 45.41mm
